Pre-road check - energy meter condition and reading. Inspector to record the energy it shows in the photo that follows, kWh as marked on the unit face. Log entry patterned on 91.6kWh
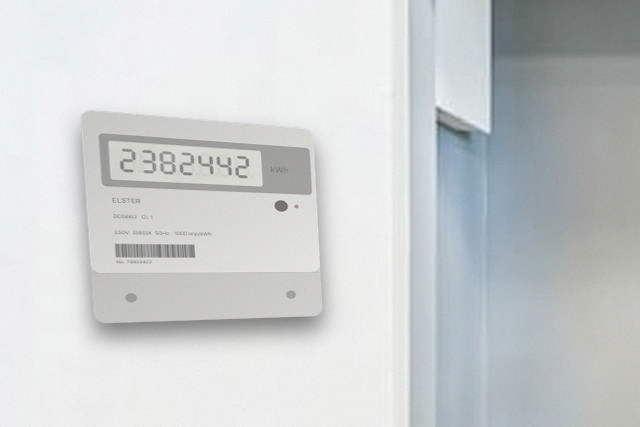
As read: 2382442kWh
